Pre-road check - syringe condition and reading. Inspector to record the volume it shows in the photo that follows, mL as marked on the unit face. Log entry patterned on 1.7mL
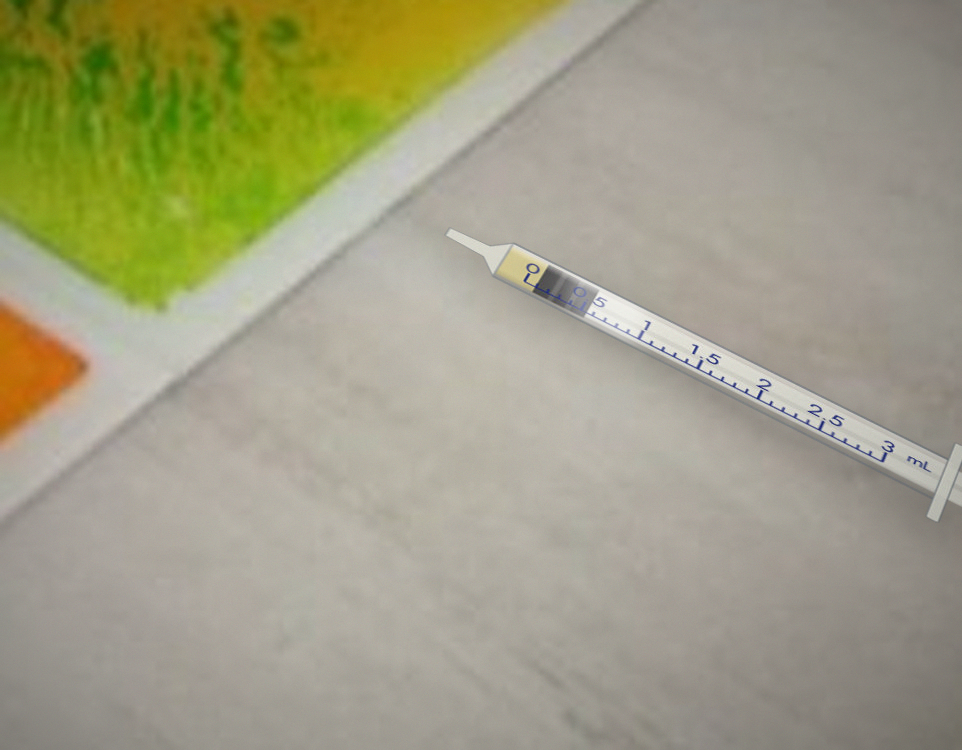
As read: 0.1mL
